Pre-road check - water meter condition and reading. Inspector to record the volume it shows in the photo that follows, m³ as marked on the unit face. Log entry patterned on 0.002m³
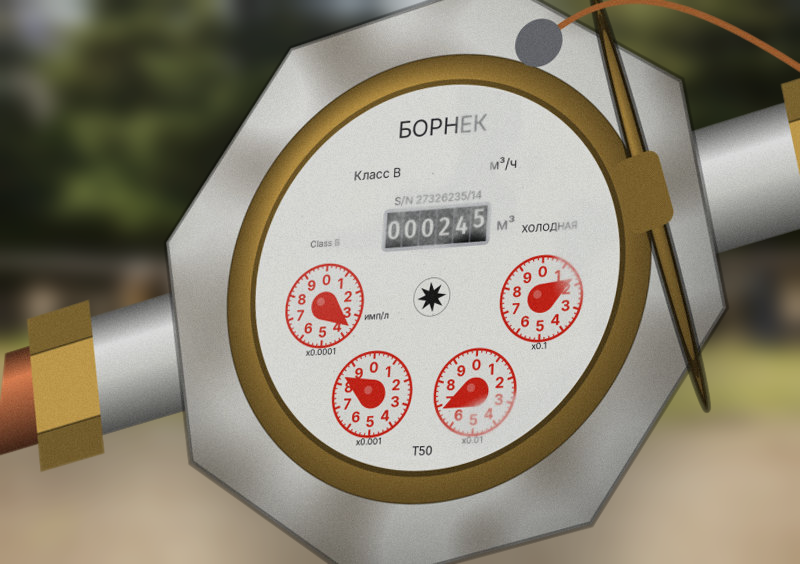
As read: 245.1683m³
